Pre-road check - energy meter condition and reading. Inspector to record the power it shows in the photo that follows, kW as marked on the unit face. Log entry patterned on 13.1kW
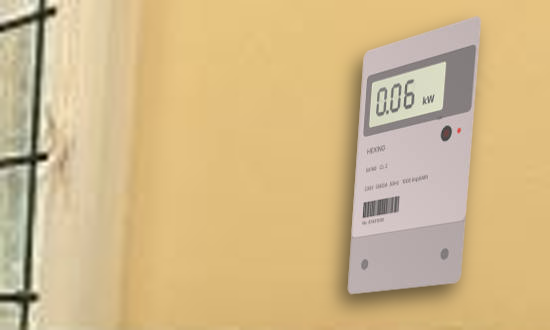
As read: 0.06kW
